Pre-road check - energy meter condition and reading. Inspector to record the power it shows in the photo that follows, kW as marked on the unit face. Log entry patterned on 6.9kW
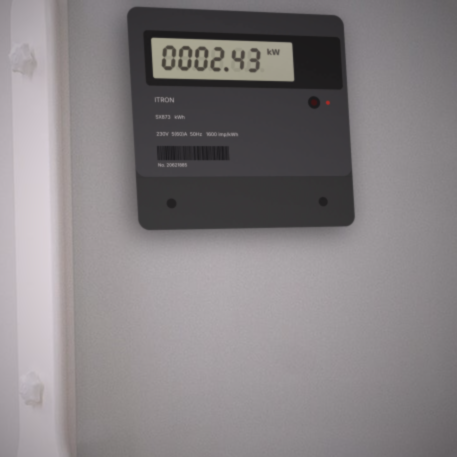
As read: 2.43kW
